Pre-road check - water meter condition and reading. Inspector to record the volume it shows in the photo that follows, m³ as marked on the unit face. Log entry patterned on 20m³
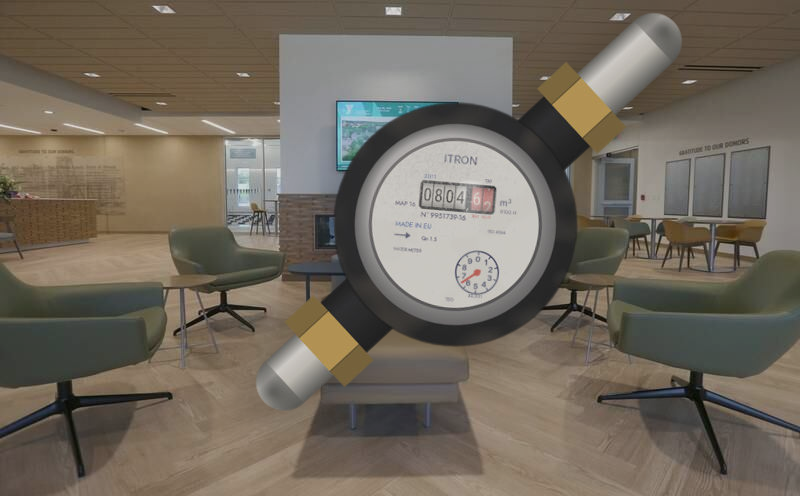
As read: 804.616m³
